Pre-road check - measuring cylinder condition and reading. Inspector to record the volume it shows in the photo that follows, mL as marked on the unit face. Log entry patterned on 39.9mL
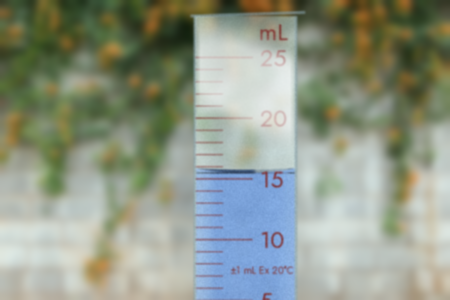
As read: 15.5mL
